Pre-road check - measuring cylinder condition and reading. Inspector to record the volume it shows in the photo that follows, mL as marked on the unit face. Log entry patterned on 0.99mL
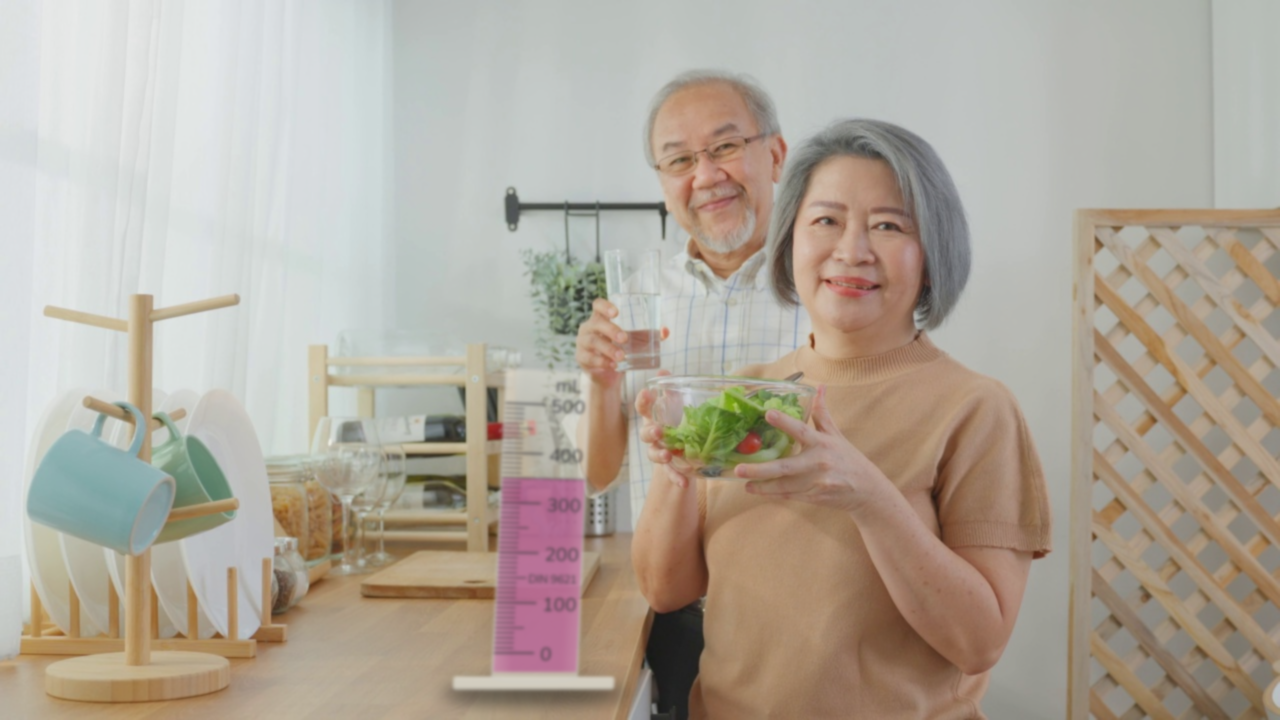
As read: 350mL
